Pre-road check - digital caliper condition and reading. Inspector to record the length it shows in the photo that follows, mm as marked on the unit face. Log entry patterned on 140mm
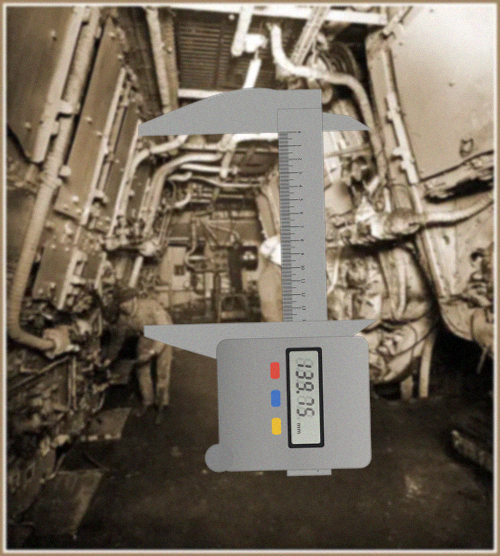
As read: 139.75mm
